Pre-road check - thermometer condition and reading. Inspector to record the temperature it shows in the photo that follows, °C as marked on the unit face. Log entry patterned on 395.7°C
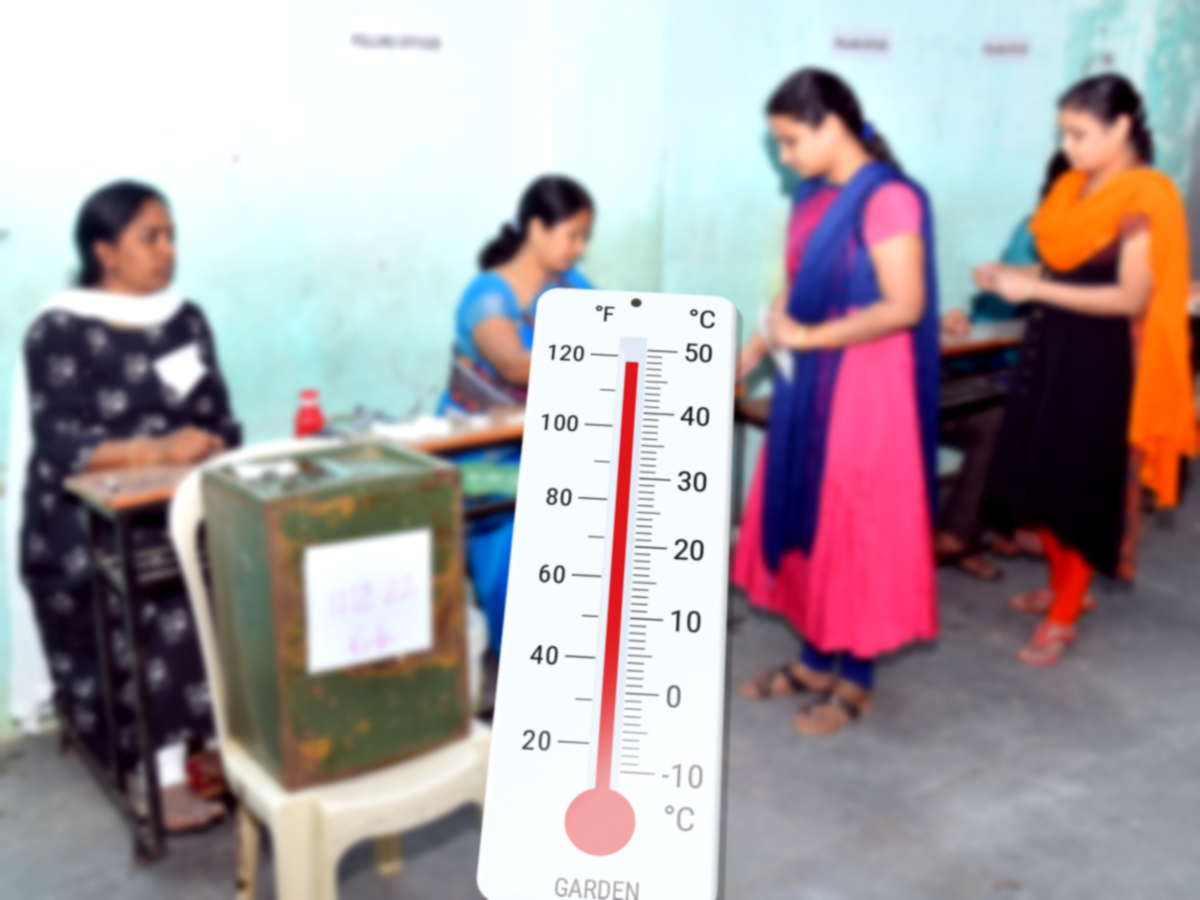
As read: 48°C
